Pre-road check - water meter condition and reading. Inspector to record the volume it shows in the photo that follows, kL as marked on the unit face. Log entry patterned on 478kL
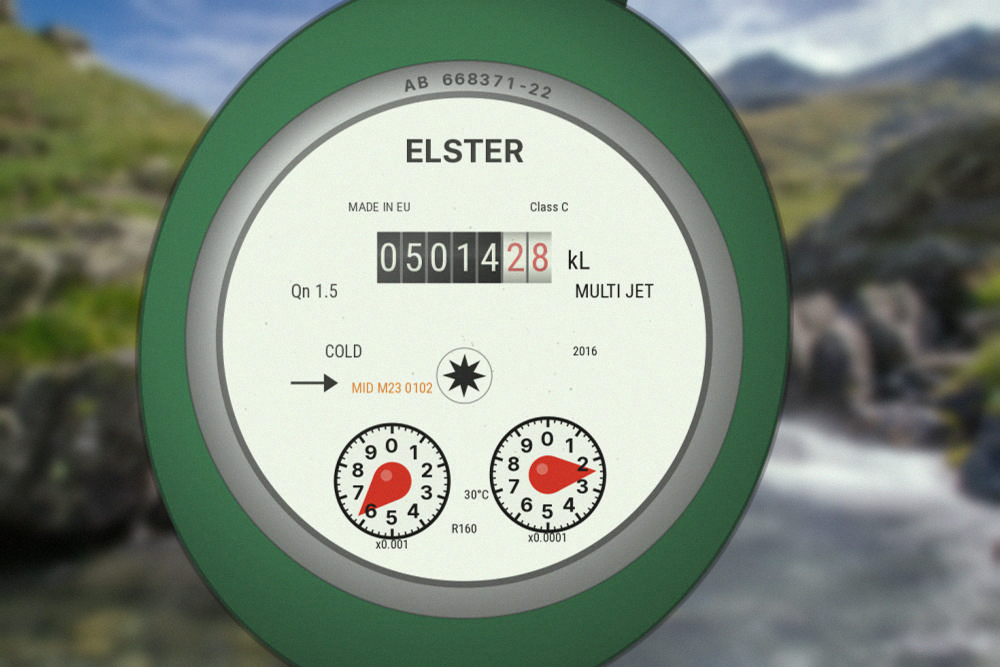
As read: 5014.2862kL
